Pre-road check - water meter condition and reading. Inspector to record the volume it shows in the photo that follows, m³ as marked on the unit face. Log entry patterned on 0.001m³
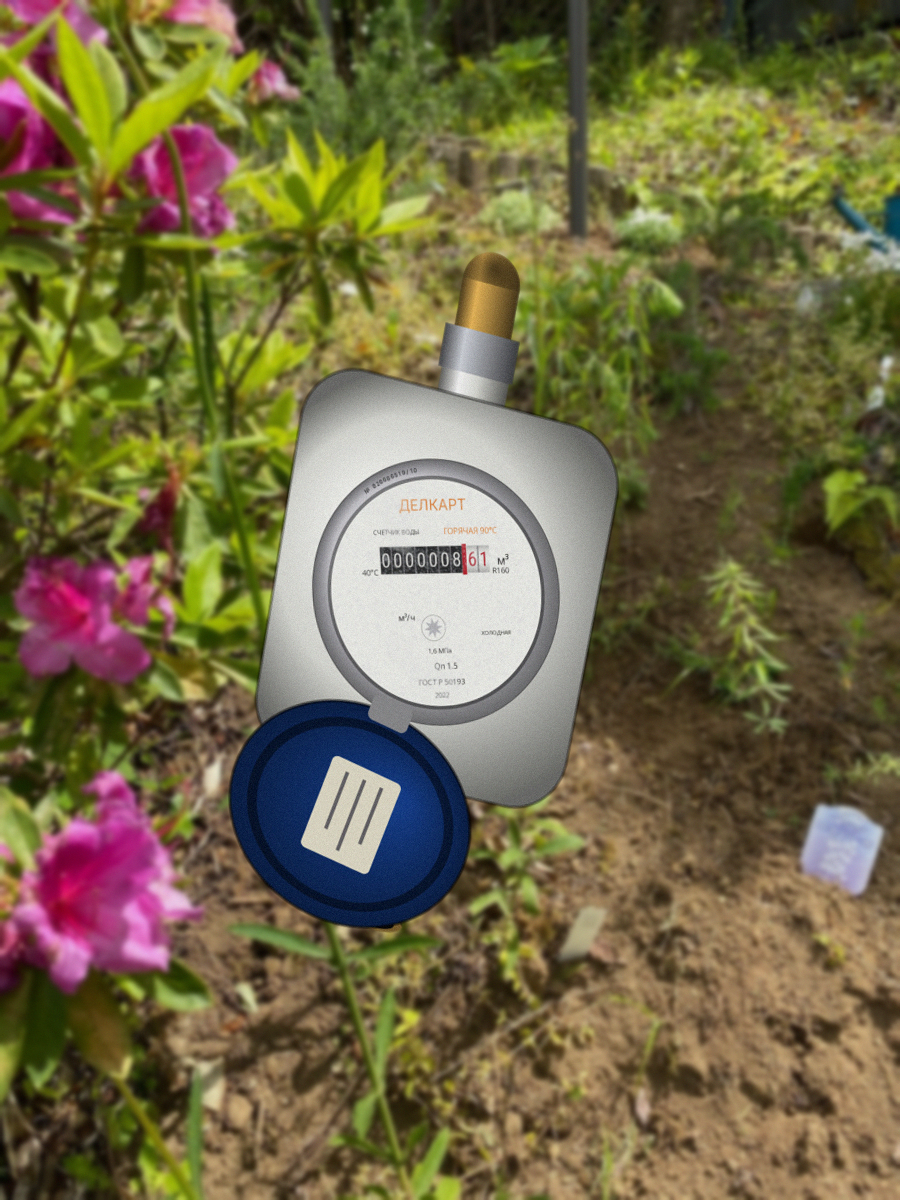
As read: 8.61m³
